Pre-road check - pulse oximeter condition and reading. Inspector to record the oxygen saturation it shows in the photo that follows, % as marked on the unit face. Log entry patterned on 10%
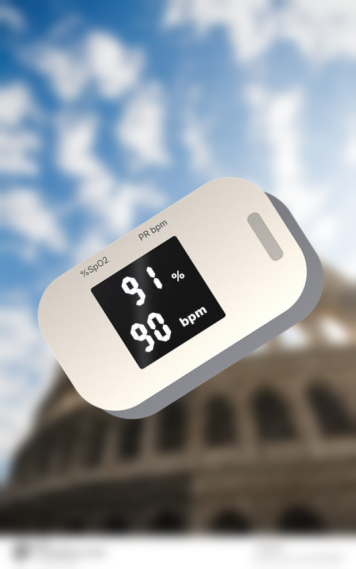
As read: 91%
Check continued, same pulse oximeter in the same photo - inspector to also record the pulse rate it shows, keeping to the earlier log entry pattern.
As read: 90bpm
